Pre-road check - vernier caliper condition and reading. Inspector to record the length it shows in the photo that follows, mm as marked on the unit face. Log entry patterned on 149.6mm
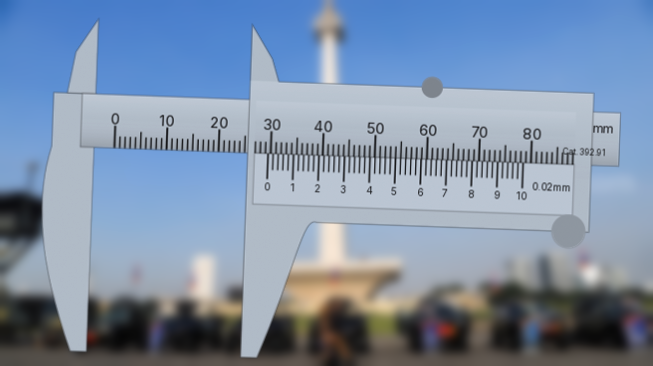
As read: 29.5mm
